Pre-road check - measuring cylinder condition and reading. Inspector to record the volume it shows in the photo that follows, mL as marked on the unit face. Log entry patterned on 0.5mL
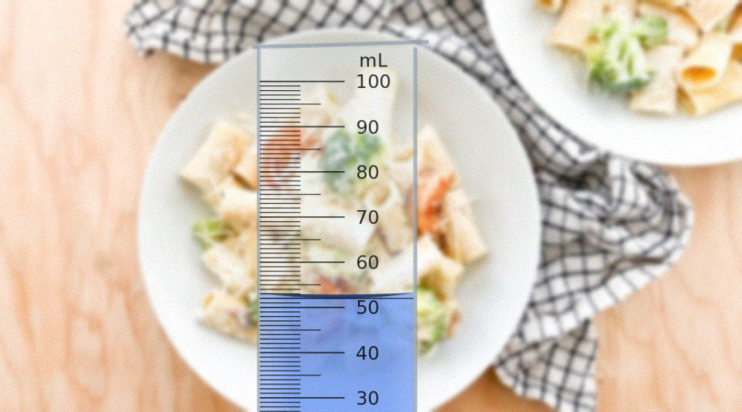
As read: 52mL
